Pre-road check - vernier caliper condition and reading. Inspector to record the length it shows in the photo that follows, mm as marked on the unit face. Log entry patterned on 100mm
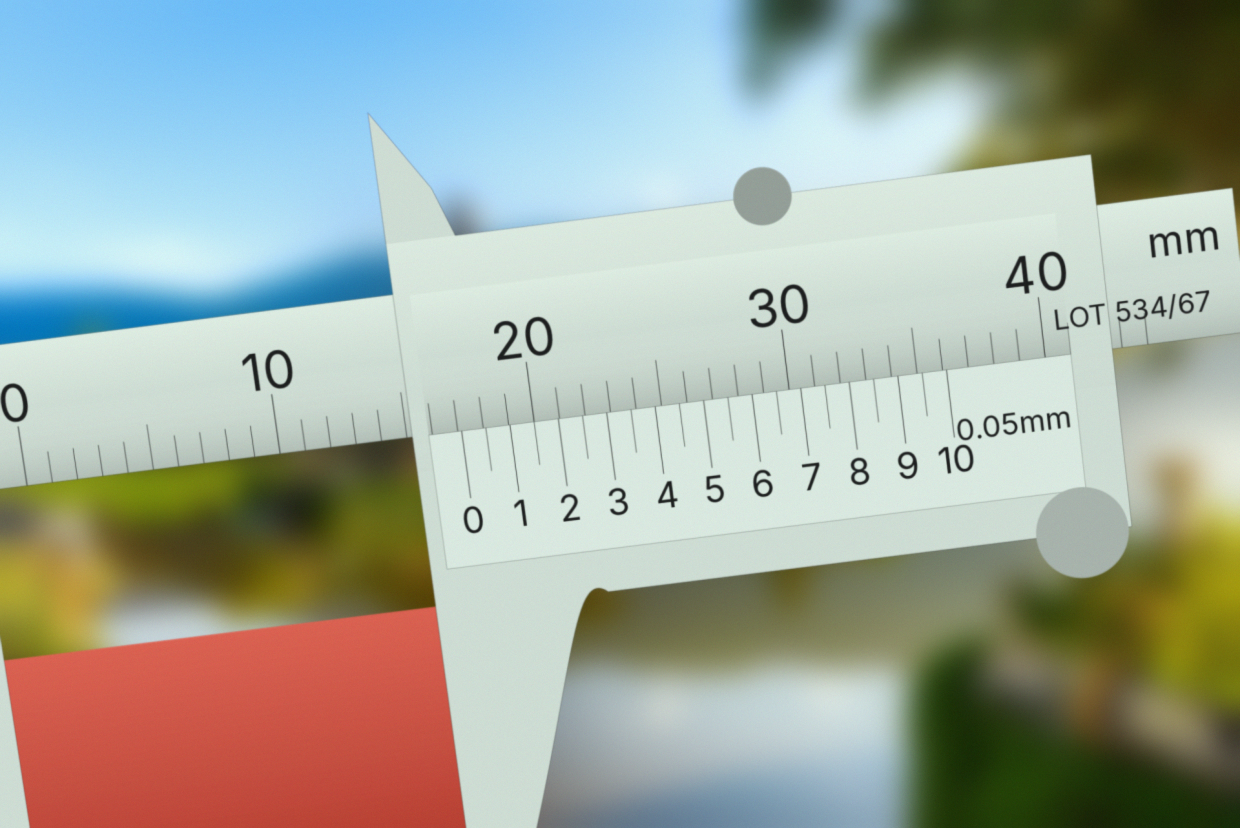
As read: 17.15mm
